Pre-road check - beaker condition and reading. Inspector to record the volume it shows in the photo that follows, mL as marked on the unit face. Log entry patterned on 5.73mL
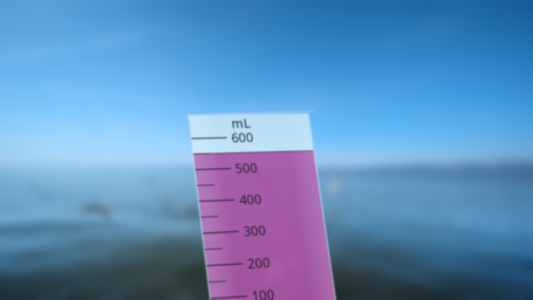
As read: 550mL
